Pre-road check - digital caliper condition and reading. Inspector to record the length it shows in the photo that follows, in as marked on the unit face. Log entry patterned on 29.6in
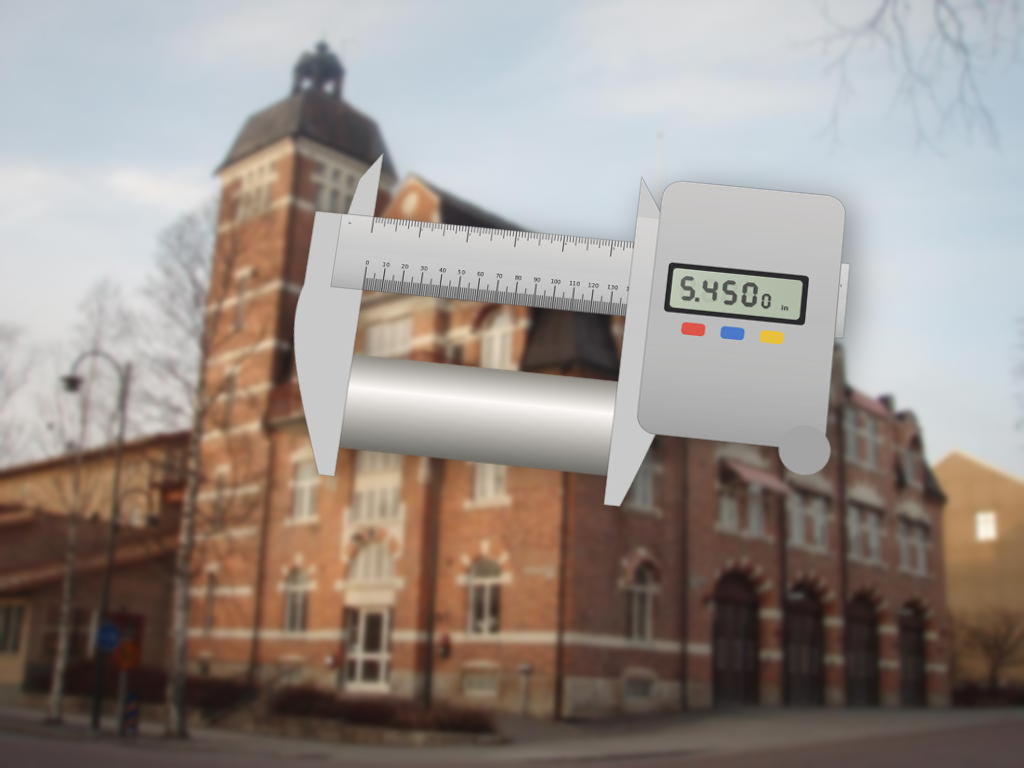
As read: 5.4500in
